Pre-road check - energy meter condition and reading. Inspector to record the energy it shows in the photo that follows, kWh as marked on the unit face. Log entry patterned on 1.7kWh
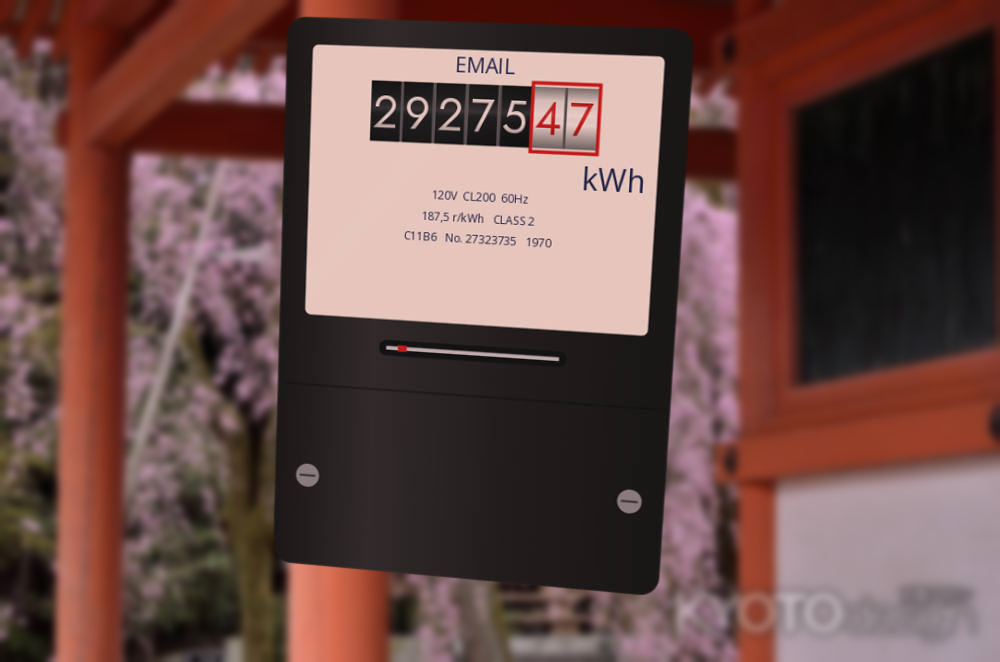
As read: 29275.47kWh
